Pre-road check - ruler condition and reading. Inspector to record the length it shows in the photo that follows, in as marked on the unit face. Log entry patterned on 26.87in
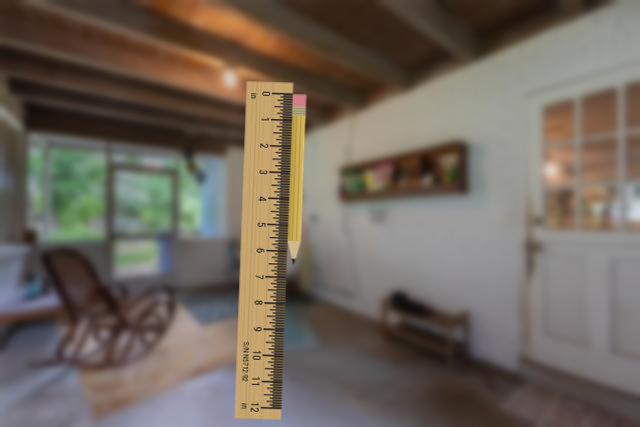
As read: 6.5in
